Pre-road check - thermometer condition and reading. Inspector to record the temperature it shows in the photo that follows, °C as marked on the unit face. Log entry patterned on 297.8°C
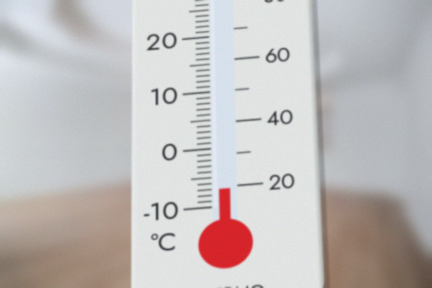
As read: -7°C
